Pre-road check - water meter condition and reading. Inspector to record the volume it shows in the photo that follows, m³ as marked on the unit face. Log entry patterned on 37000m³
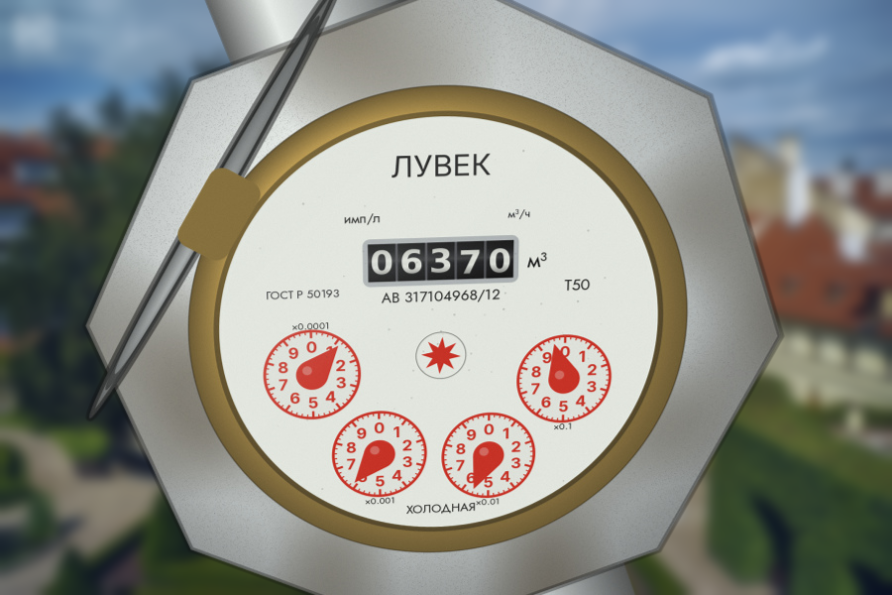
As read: 6369.9561m³
